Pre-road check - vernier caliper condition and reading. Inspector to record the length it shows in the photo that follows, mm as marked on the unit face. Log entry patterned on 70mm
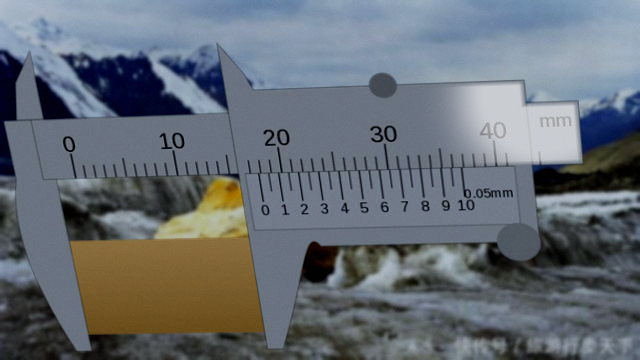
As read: 17.8mm
